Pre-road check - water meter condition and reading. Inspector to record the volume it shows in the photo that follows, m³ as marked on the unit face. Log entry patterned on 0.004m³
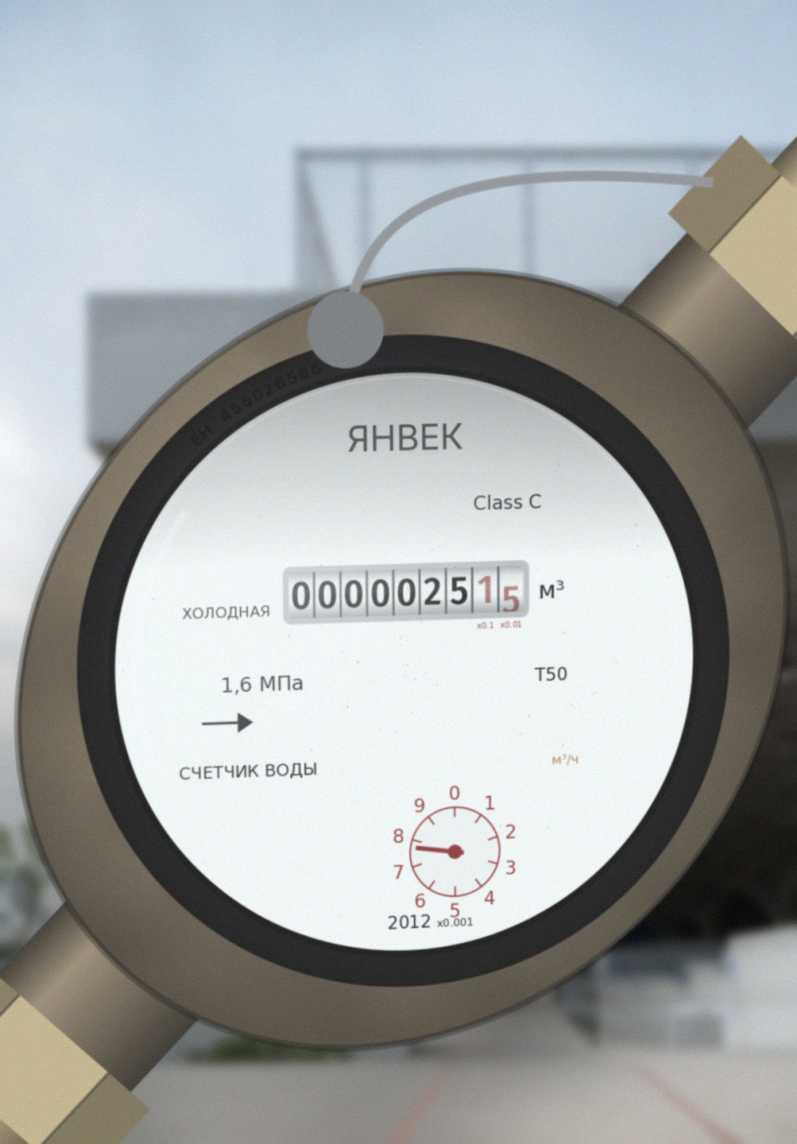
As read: 25.147m³
